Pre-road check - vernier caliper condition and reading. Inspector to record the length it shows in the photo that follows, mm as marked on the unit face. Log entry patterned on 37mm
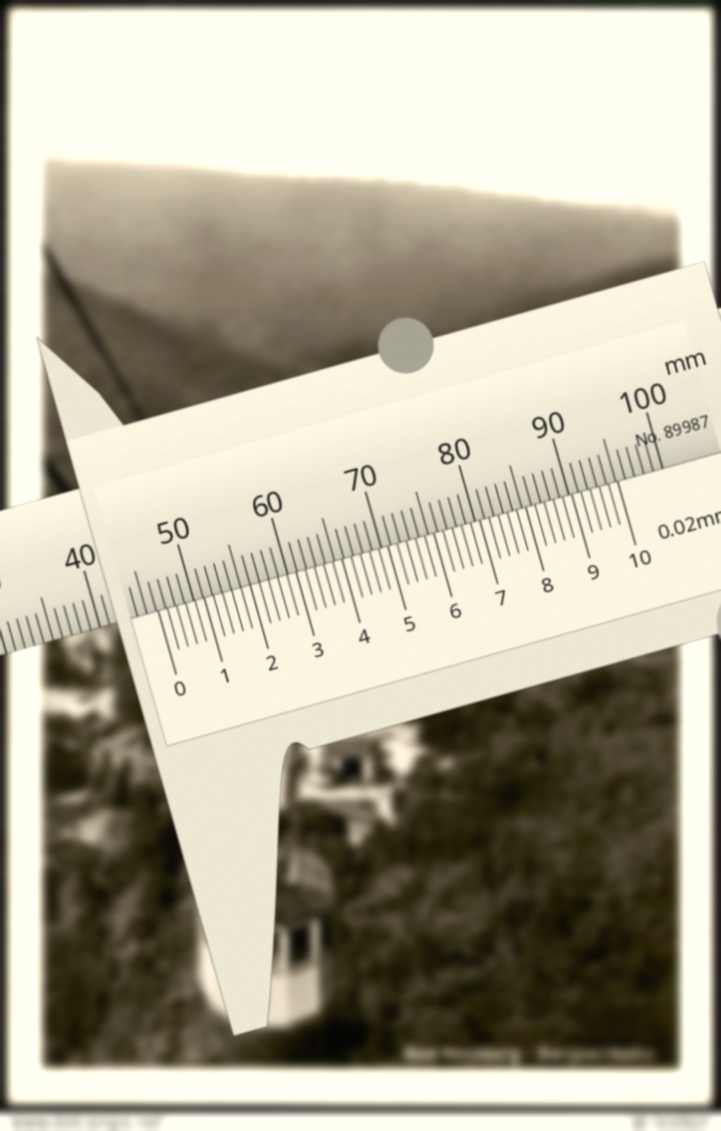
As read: 46.2mm
